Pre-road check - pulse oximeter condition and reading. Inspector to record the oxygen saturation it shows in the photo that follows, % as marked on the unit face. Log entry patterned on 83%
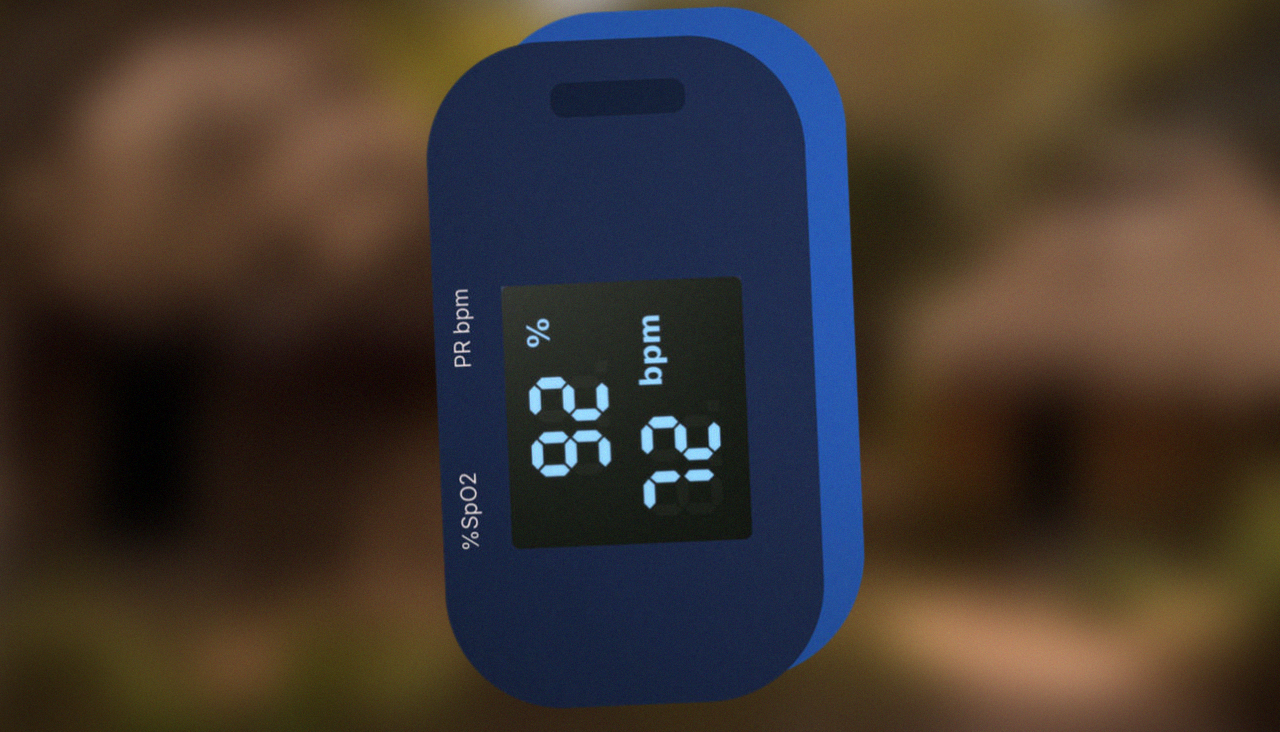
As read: 92%
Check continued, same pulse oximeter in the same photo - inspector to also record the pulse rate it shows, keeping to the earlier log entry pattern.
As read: 72bpm
